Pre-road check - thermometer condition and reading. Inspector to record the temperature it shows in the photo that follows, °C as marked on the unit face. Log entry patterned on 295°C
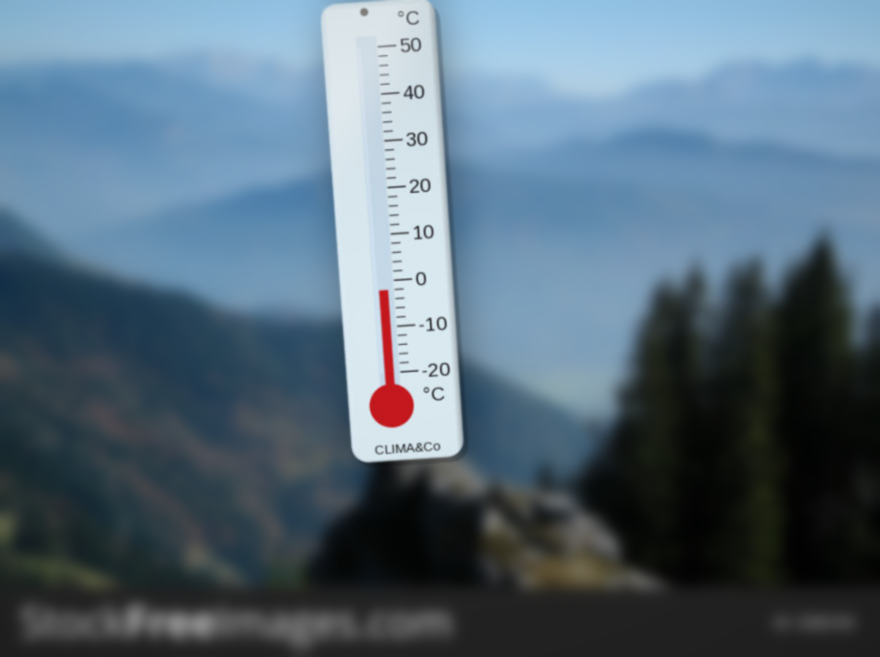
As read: -2°C
